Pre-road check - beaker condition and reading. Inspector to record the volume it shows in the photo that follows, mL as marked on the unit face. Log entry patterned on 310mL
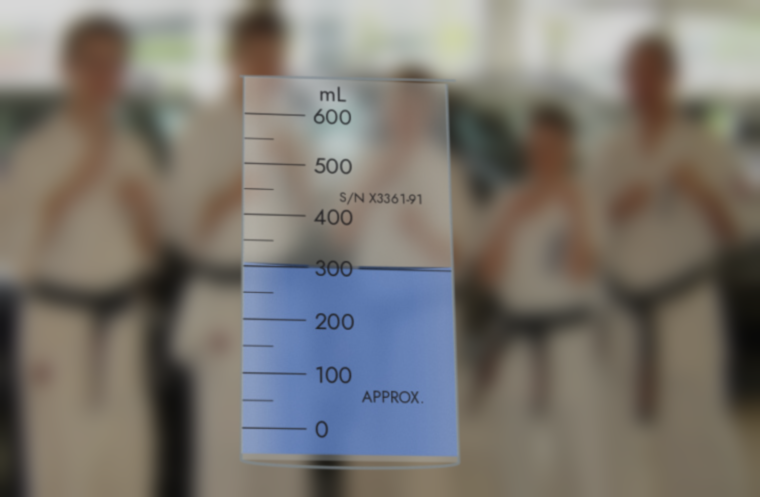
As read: 300mL
